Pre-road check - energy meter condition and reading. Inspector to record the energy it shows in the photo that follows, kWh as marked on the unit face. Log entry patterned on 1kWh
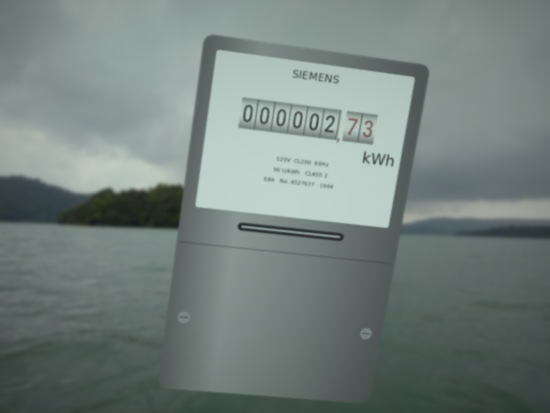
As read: 2.73kWh
